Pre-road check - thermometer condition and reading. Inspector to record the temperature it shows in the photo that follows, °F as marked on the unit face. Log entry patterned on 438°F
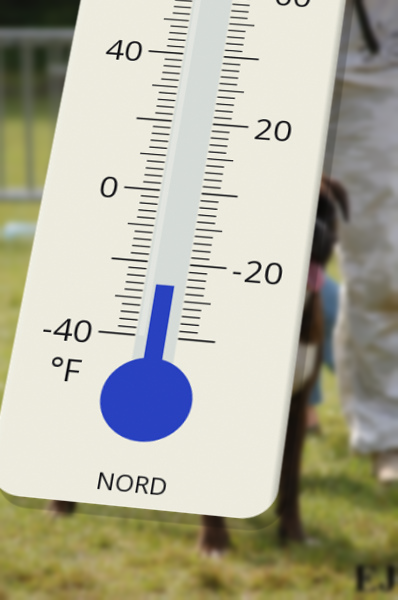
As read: -26°F
